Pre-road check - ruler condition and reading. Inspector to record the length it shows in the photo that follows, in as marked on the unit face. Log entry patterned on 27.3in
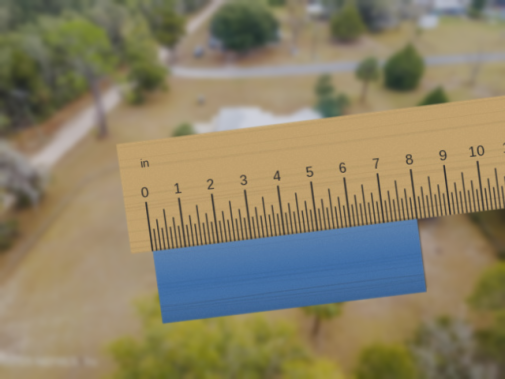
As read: 8in
